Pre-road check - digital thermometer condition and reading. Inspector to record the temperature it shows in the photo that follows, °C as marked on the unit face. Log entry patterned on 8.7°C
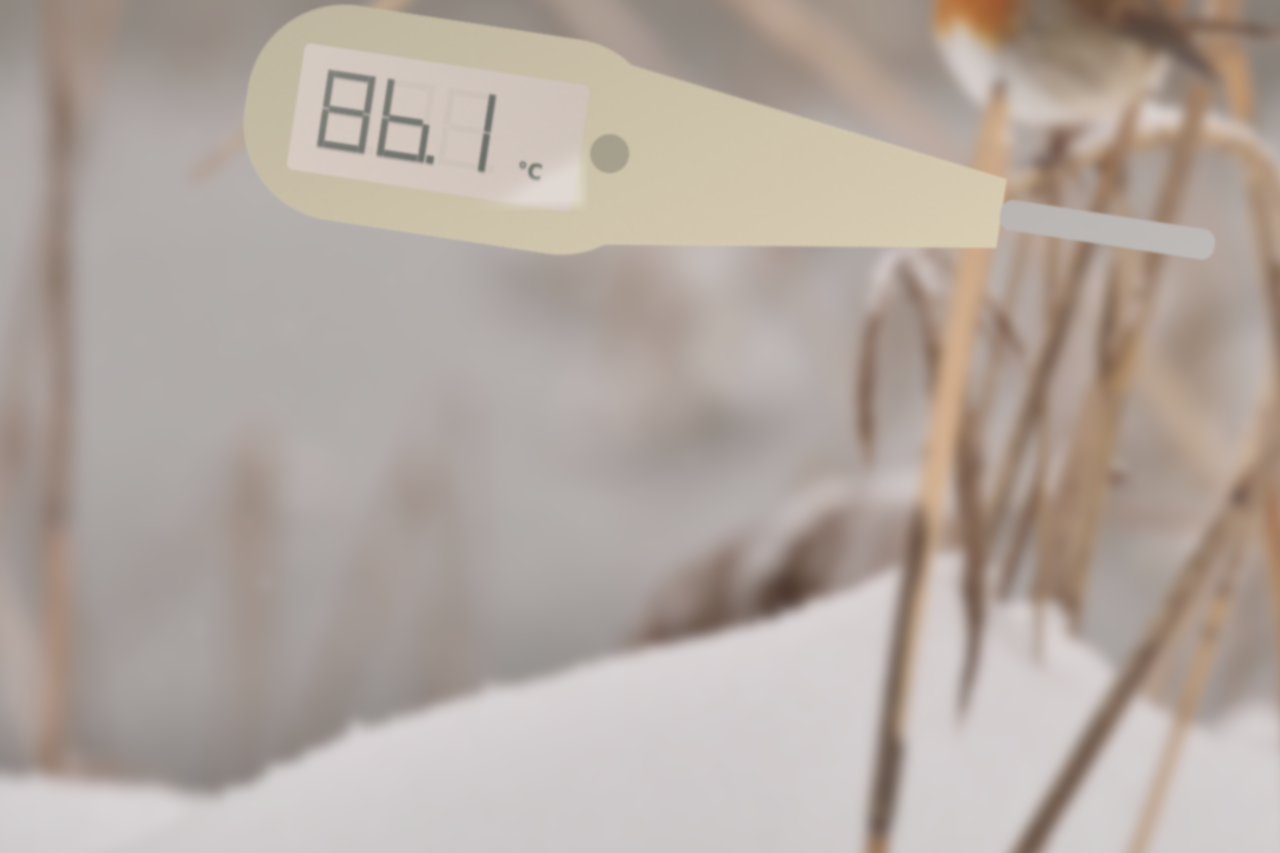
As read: 86.1°C
